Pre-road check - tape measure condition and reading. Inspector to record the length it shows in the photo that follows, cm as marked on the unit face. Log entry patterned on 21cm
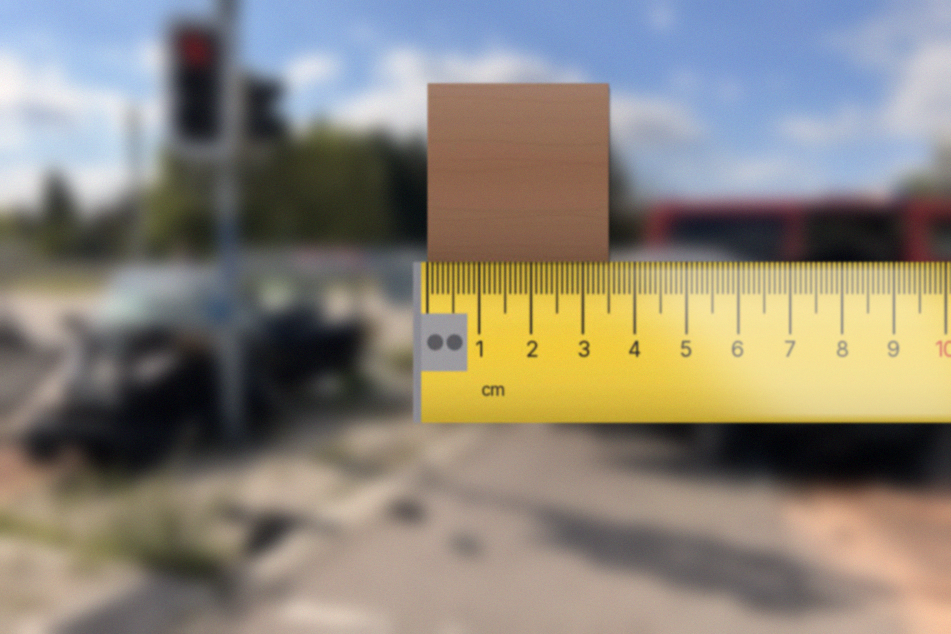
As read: 3.5cm
